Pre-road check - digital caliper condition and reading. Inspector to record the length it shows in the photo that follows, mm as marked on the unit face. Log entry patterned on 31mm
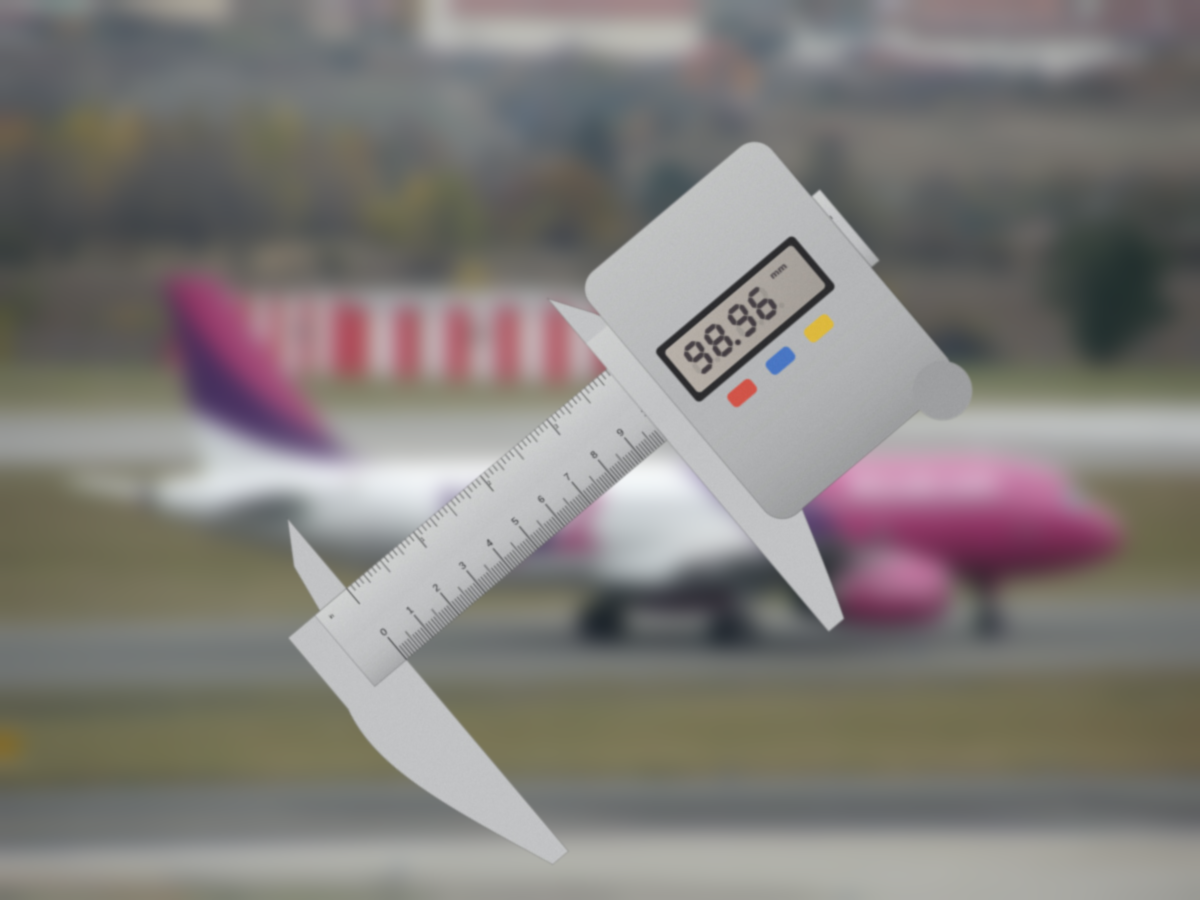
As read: 98.96mm
